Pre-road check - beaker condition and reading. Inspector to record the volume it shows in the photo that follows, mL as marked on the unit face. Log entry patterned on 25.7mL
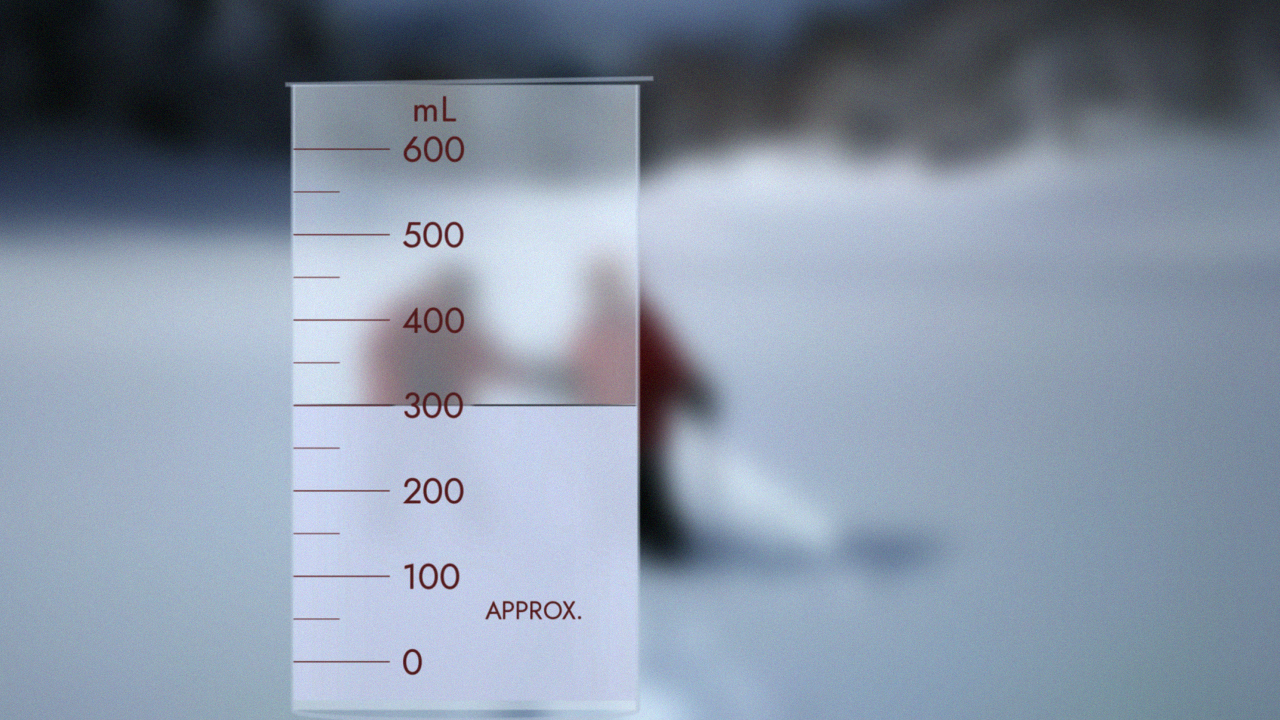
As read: 300mL
